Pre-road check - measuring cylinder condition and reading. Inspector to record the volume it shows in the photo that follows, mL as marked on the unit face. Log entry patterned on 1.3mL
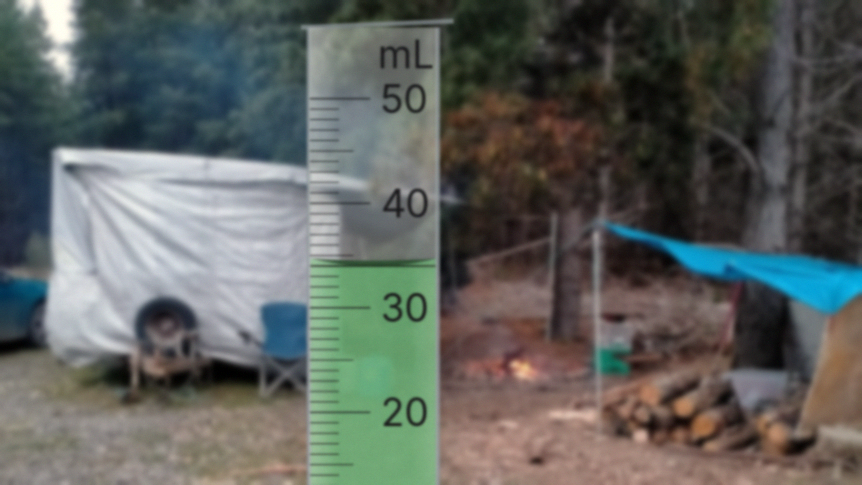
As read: 34mL
